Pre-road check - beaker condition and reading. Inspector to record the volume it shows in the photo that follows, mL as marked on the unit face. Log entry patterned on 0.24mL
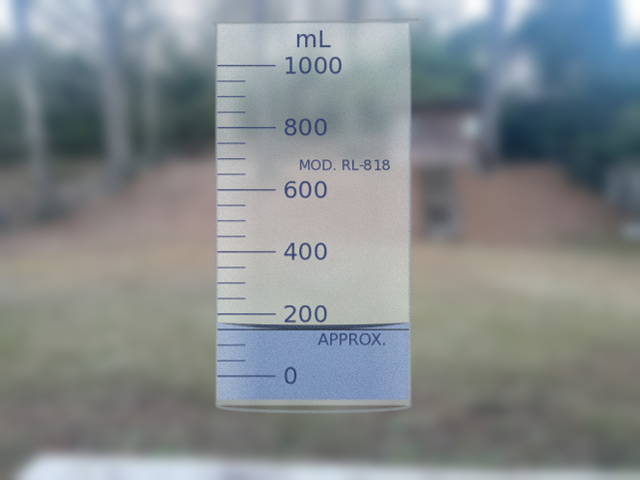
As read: 150mL
